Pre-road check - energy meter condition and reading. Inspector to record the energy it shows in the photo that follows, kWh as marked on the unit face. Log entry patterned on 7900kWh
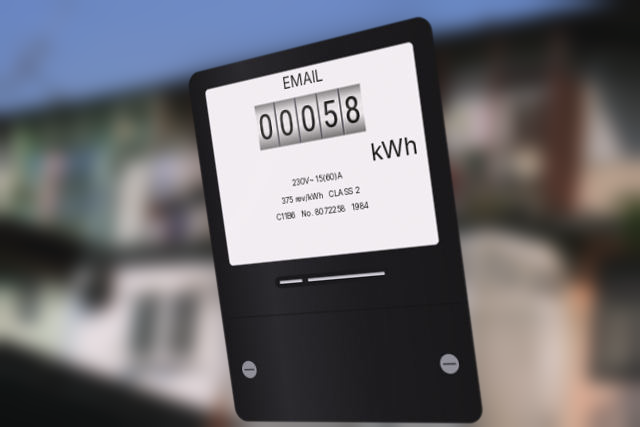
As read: 58kWh
